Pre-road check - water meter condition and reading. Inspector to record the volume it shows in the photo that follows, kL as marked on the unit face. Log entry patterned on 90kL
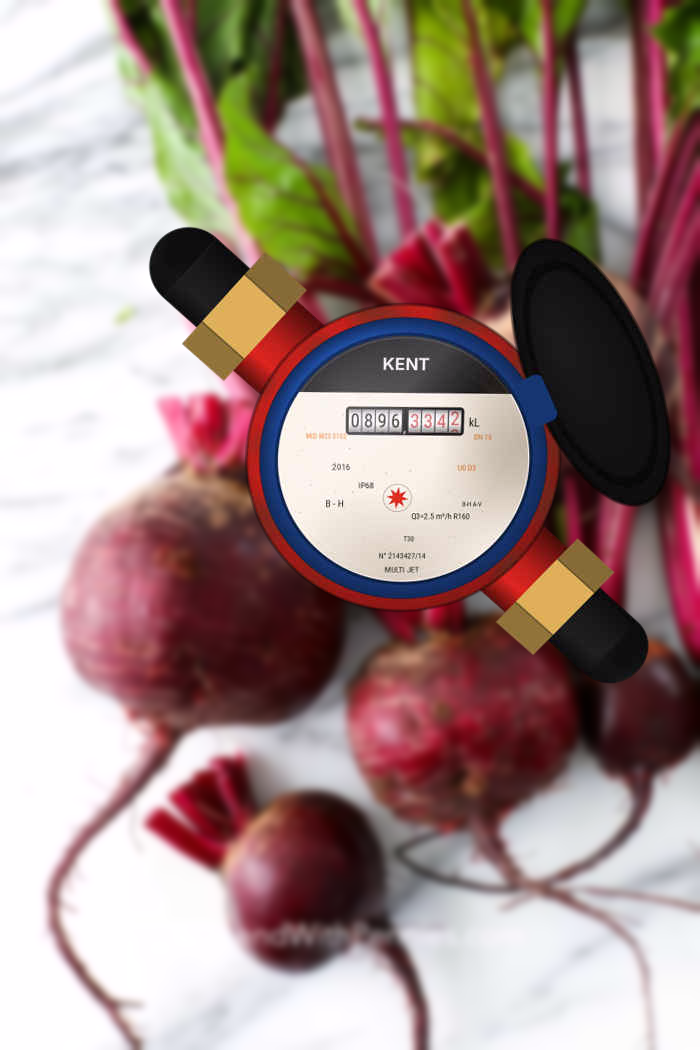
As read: 896.3342kL
